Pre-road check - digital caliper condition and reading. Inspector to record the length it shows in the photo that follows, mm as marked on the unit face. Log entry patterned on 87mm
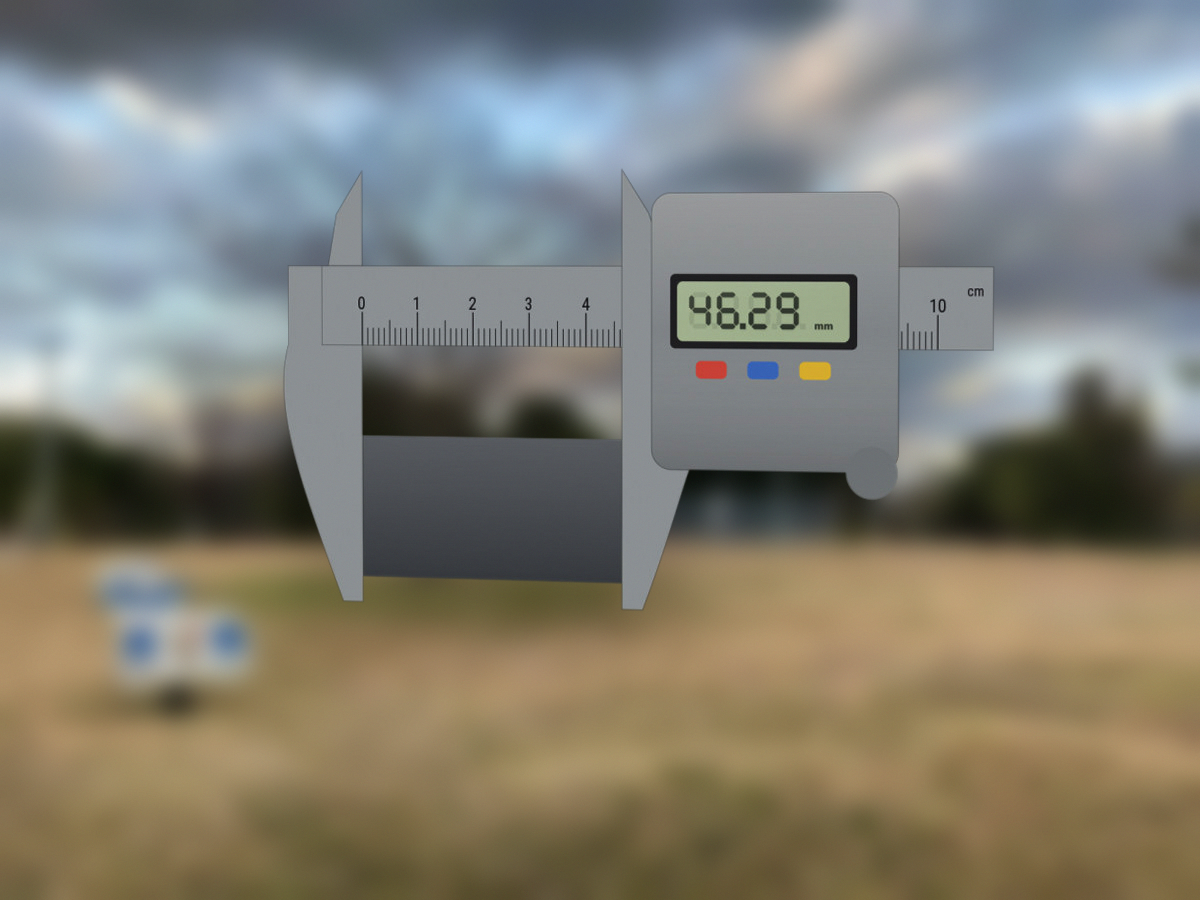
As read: 46.29mm
